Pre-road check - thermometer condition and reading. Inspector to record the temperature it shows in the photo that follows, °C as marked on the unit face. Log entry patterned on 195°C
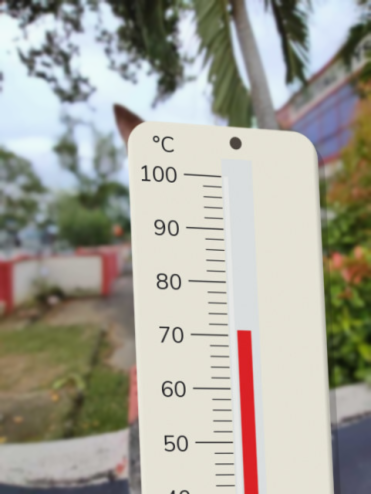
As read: 71°C
